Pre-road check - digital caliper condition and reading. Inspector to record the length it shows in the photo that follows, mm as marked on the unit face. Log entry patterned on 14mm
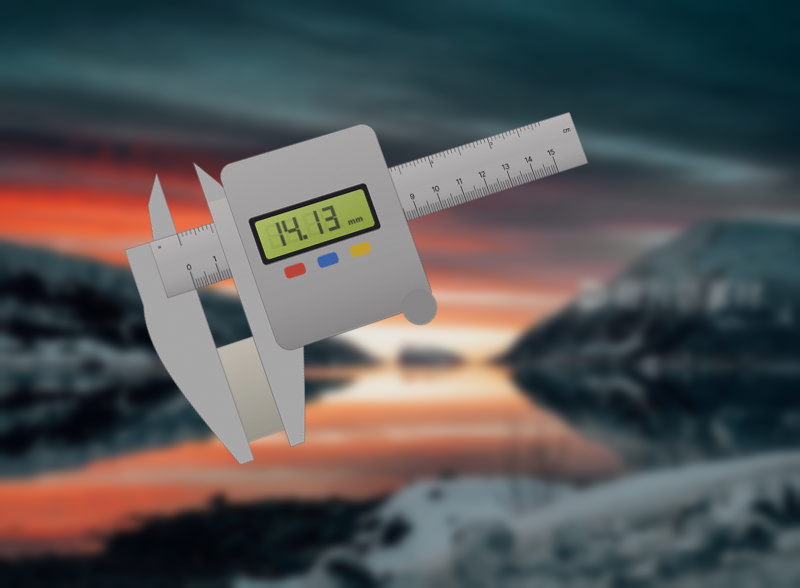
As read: 14.13mm
